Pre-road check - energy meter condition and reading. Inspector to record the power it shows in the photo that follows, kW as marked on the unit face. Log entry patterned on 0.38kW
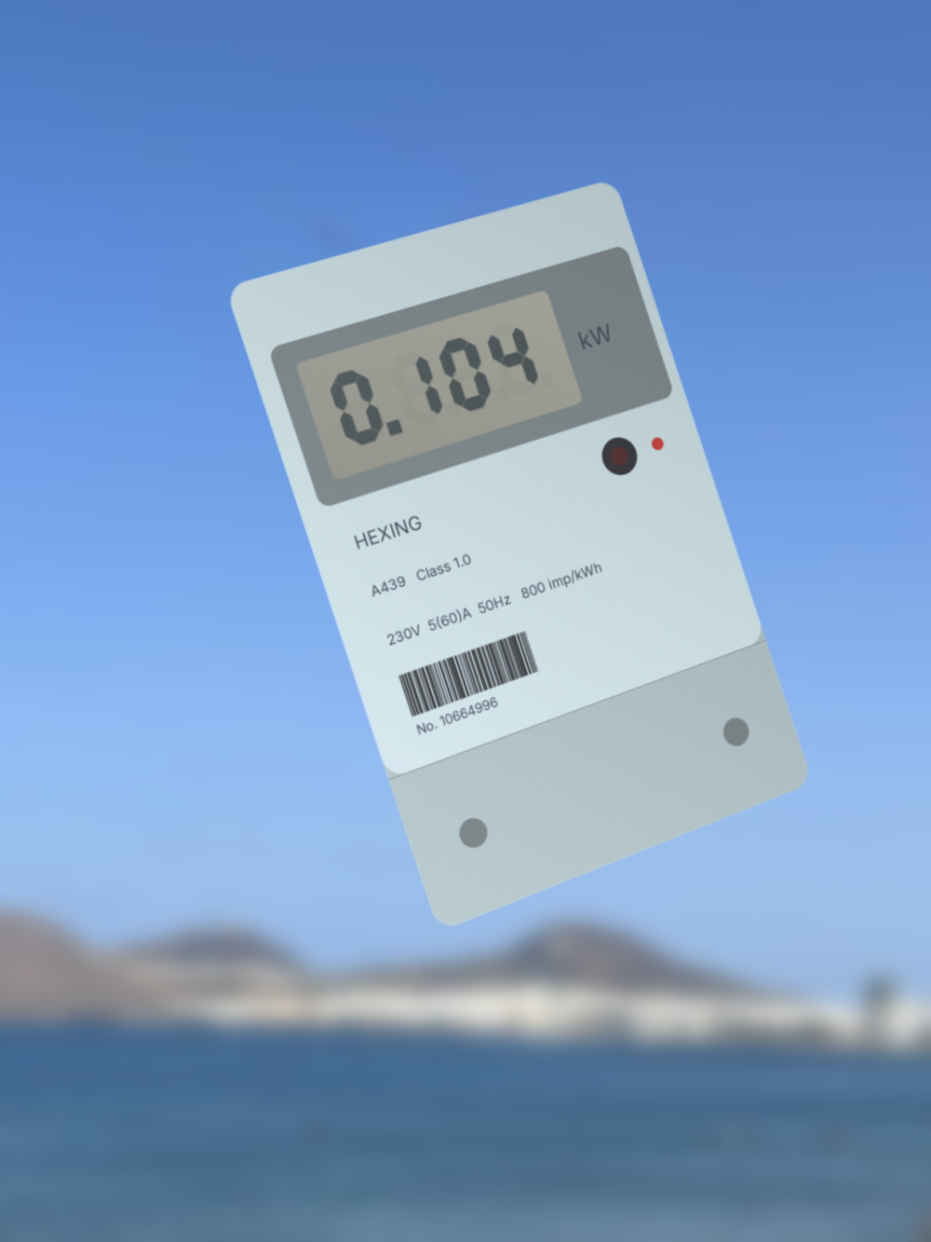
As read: 0.104kW
